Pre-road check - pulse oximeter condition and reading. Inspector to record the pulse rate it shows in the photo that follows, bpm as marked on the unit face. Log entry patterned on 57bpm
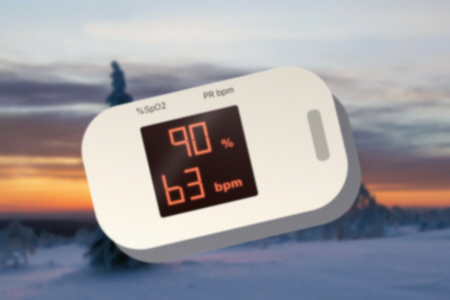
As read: 63bpm
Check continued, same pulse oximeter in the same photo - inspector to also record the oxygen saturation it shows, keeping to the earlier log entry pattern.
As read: 90%
